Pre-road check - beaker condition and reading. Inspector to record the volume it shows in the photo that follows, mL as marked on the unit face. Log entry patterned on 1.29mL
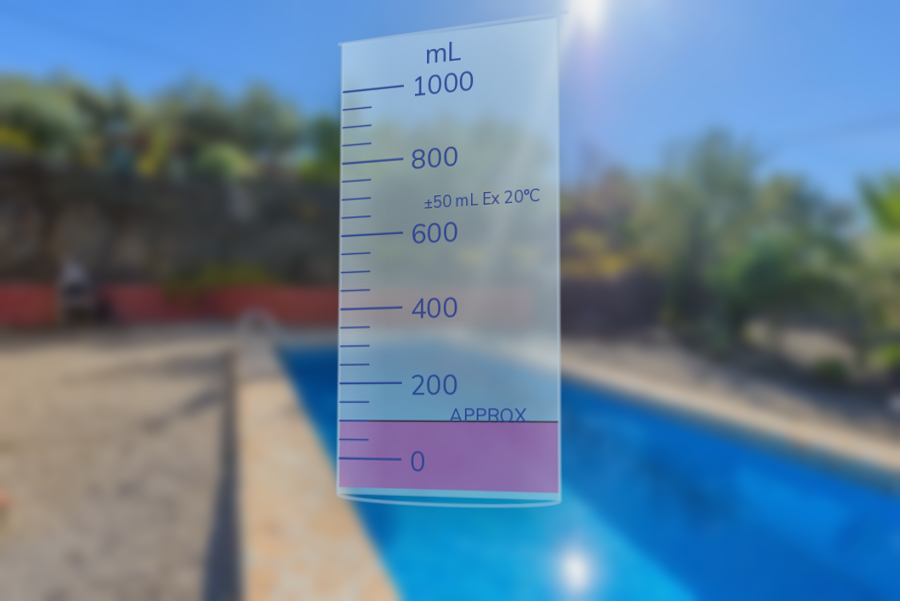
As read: 100mL
